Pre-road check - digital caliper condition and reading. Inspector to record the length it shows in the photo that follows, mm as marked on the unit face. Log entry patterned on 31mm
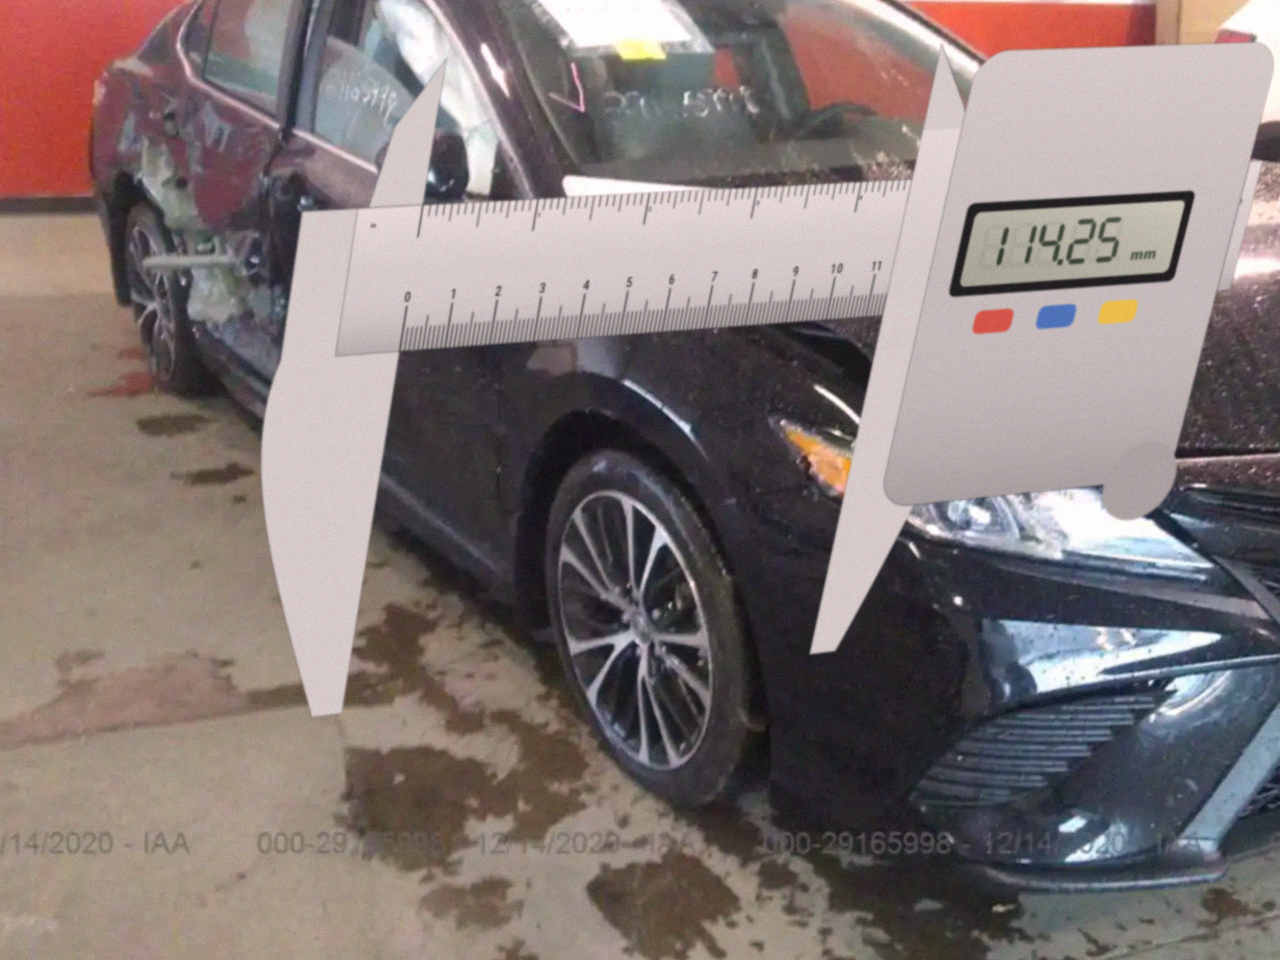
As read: 114.25mm
